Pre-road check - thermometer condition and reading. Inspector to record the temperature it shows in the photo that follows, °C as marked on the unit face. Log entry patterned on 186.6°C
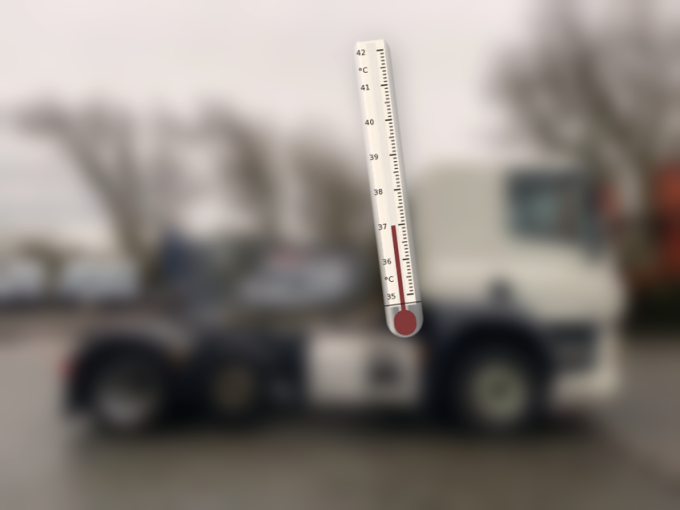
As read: 37°C
